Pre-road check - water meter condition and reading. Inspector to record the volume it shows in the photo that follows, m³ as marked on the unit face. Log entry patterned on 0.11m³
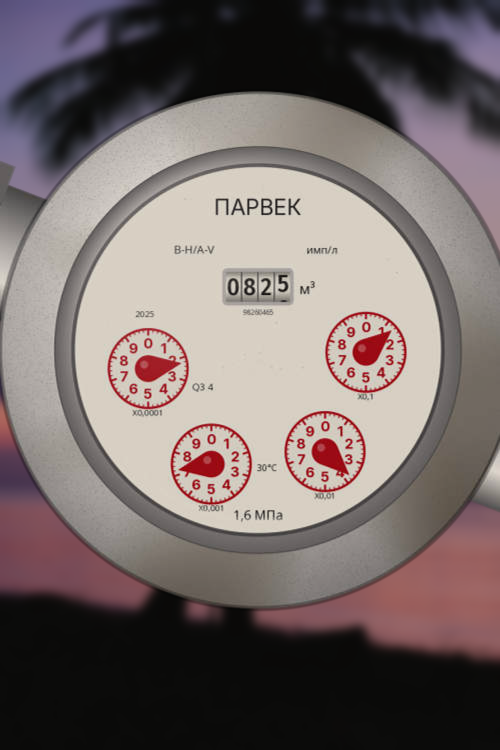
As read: 825.1372m³
